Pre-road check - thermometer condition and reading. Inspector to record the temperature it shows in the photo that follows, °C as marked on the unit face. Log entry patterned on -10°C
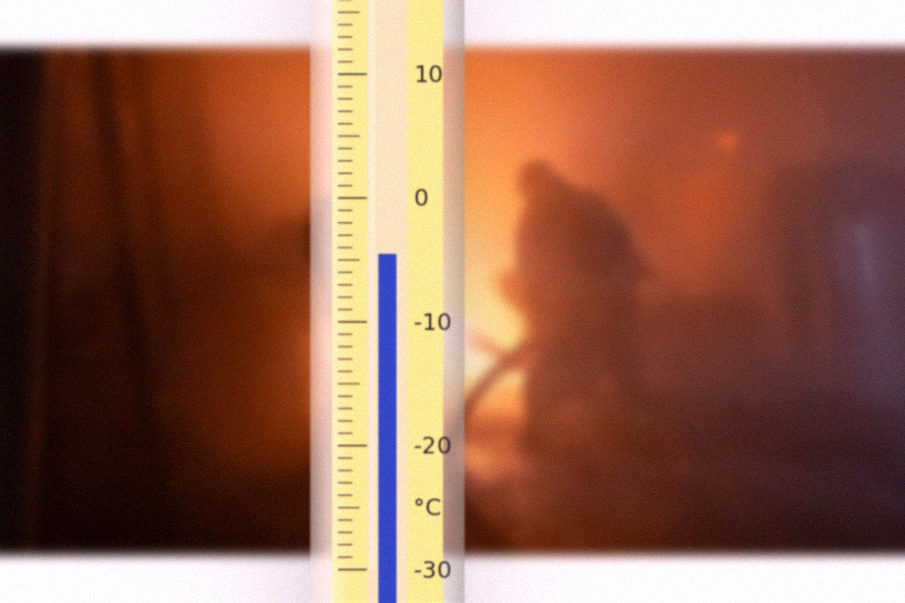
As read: -4.5°C
